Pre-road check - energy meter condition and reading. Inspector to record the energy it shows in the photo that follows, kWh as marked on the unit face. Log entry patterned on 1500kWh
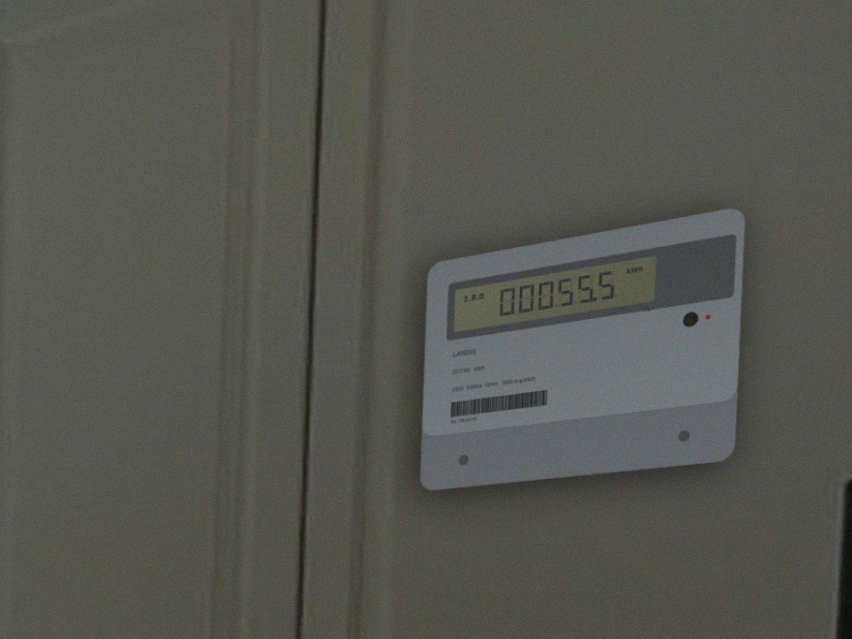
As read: 55.5kWh
